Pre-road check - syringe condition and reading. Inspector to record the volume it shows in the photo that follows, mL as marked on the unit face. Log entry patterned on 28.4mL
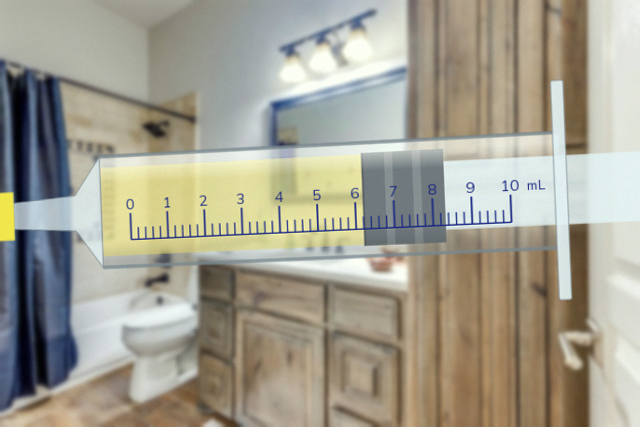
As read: 6.2mL
